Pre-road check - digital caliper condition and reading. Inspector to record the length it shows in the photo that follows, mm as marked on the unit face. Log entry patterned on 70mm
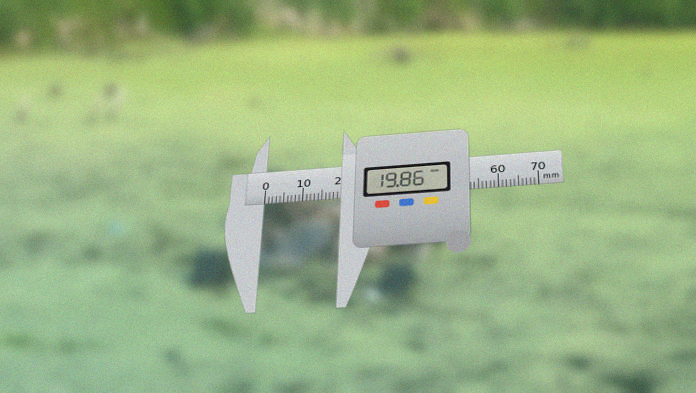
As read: 19.86mm
